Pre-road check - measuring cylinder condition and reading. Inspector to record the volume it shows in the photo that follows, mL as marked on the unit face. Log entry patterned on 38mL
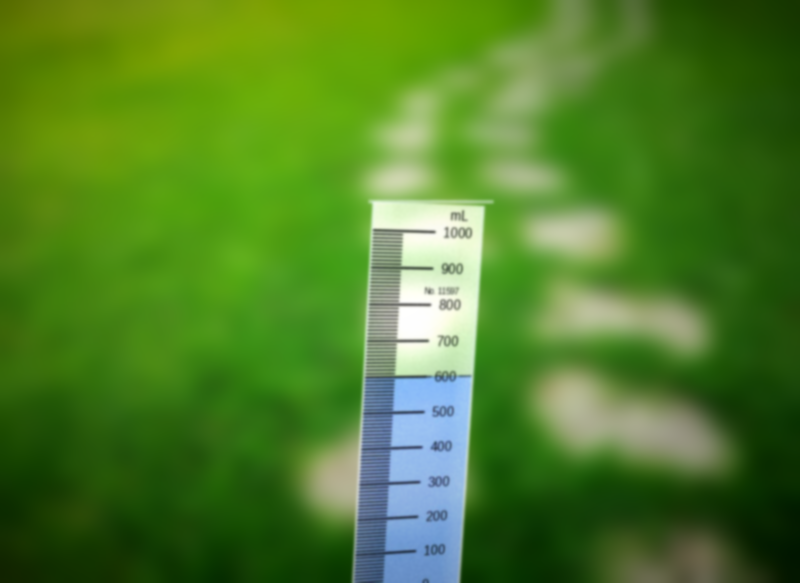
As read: 600mL
